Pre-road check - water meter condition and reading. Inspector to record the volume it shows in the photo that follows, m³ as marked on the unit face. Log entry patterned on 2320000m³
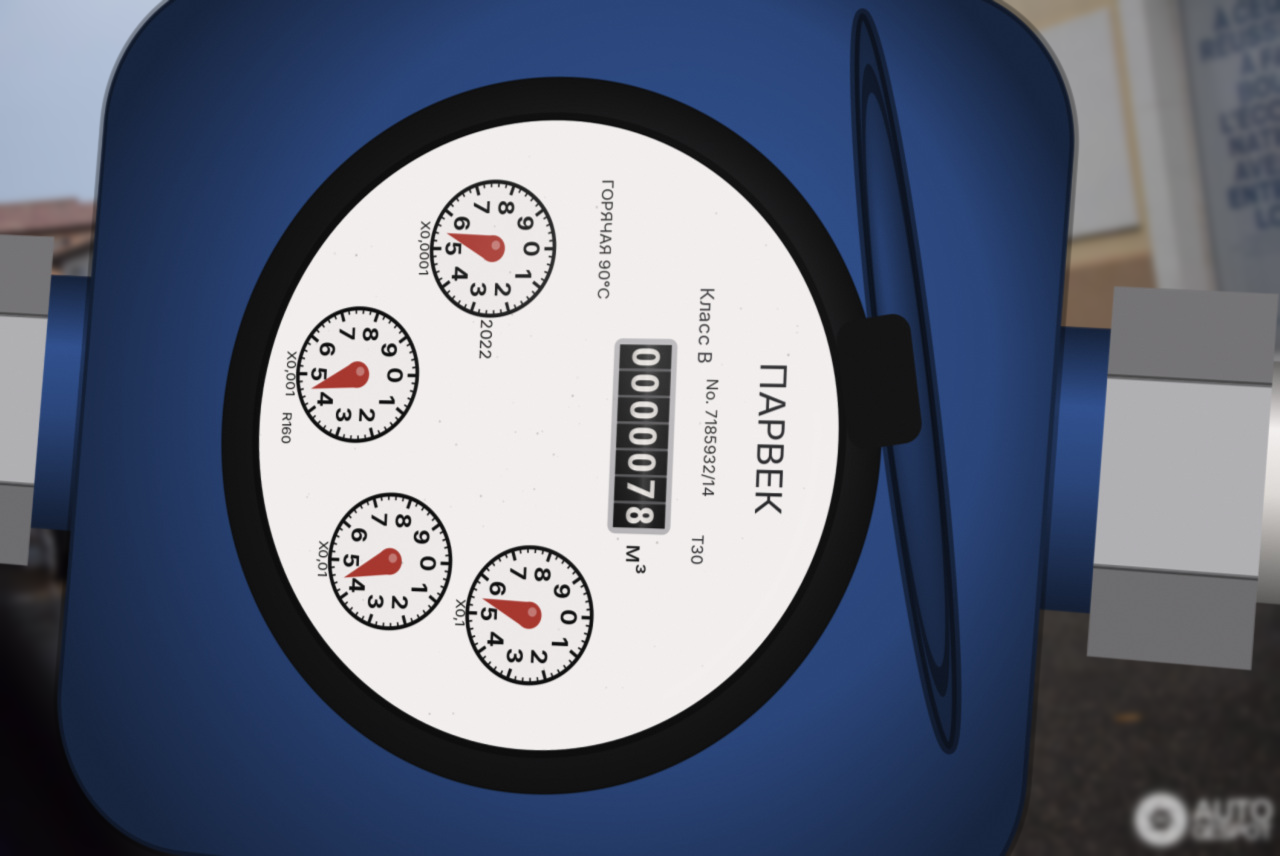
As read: 78.5445m³
